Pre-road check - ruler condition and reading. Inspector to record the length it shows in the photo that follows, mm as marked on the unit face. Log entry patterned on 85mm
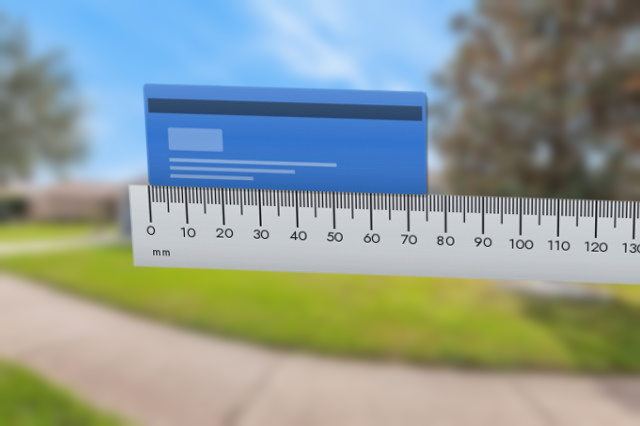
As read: 75mm
